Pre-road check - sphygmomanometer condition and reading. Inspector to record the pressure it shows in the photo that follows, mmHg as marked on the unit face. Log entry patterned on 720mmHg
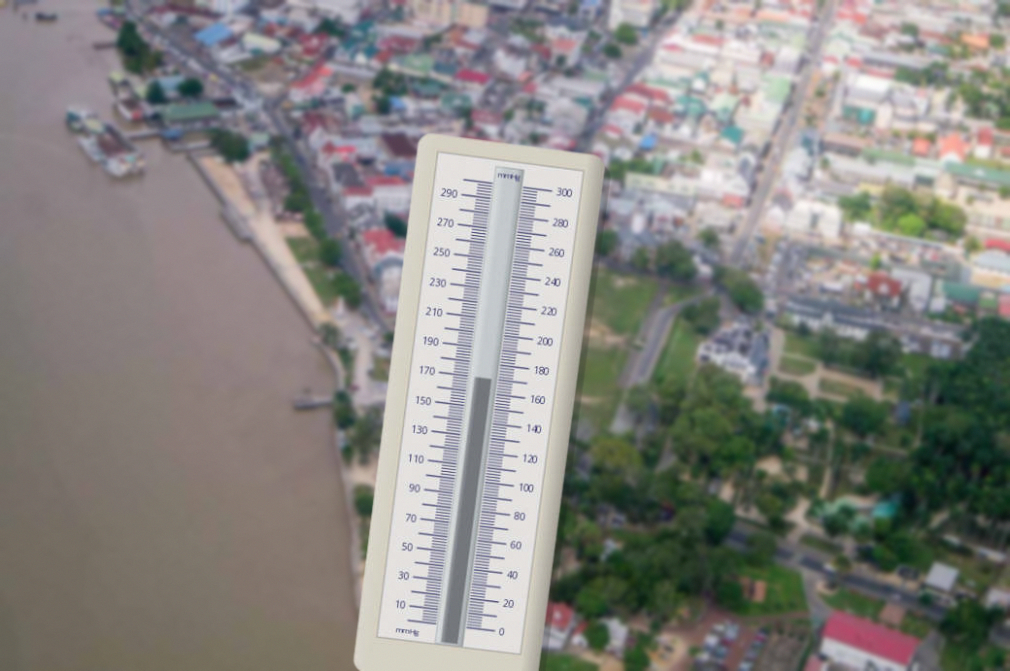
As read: 170mmHg
